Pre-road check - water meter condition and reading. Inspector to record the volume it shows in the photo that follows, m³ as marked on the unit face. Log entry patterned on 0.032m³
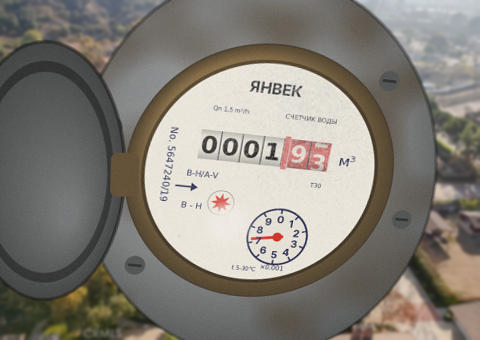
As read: 1.927m³
